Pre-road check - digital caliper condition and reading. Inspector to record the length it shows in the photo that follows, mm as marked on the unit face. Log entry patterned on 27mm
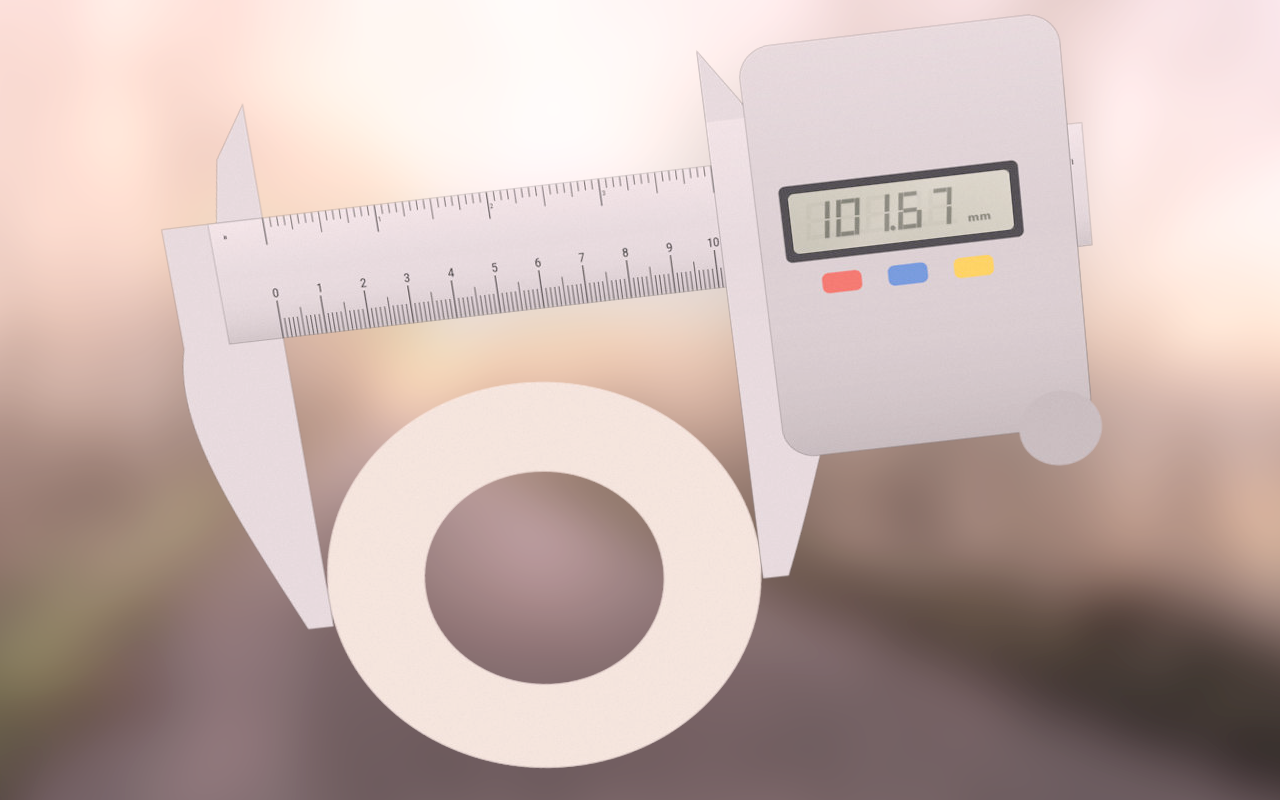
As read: 101.67mm
